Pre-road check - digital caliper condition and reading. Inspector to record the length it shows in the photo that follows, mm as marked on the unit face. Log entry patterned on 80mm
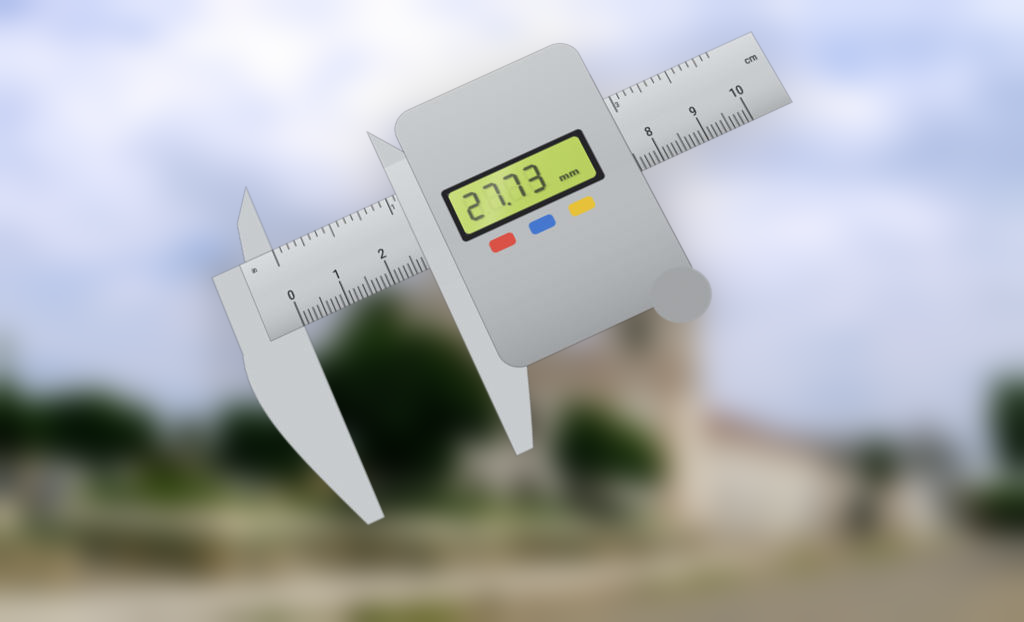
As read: 27.73mm
